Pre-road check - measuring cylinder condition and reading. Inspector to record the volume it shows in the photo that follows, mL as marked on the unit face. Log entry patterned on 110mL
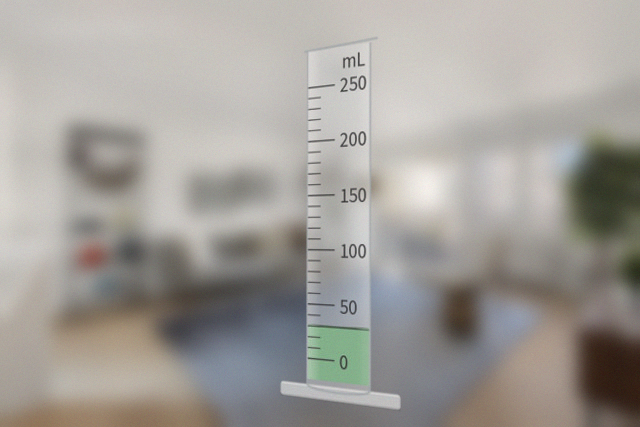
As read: 30mL
